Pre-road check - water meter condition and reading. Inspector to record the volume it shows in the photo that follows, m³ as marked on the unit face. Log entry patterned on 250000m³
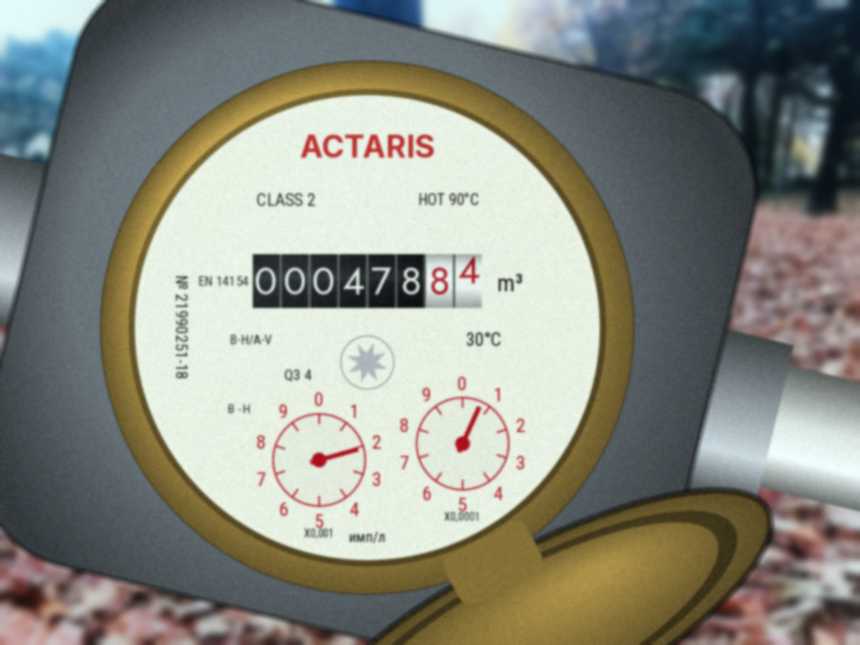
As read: 478.8420m³
